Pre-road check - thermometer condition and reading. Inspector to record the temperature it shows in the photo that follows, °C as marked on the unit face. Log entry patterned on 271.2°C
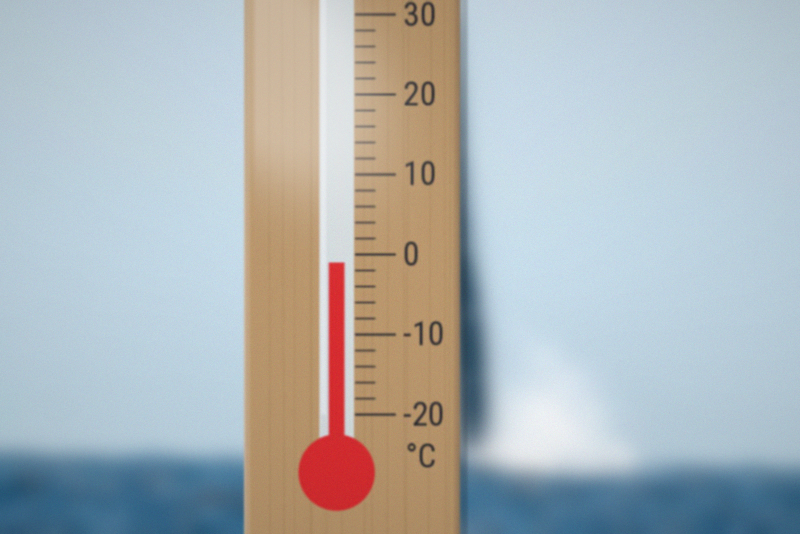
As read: -1°C
